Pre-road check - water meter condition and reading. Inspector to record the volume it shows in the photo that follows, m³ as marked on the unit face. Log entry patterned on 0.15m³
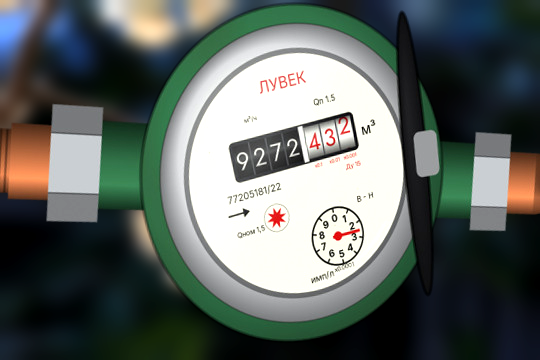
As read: 9272.4322m³
